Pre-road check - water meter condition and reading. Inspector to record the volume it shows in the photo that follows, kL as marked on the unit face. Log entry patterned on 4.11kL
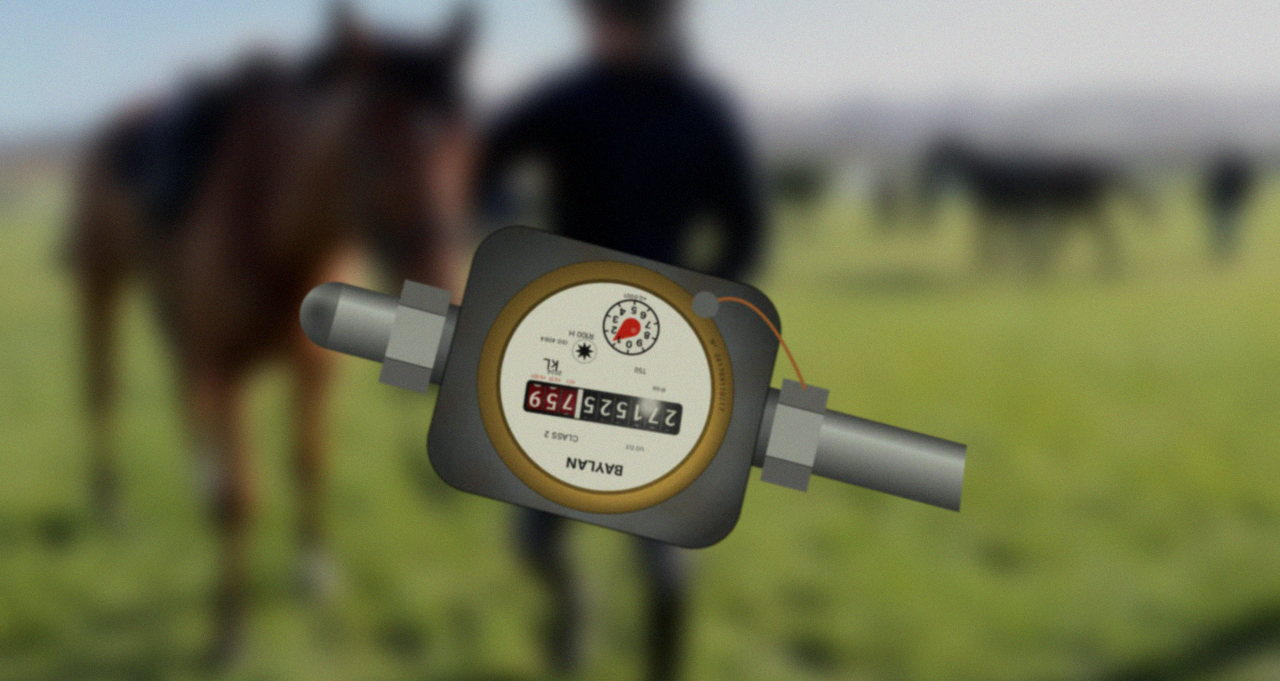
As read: 271525.7591kL
